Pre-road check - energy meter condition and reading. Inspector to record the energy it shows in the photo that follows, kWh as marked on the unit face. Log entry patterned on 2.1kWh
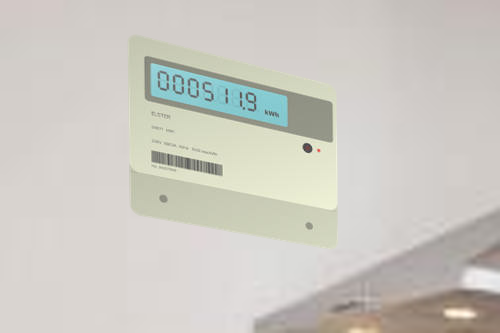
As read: 511.9kWh
